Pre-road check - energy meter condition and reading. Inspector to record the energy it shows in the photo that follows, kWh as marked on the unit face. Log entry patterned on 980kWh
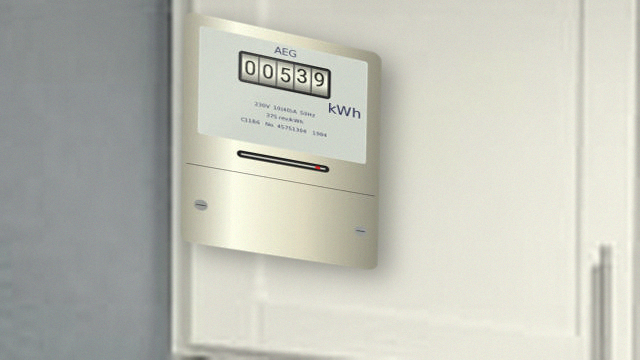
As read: 539kWh
